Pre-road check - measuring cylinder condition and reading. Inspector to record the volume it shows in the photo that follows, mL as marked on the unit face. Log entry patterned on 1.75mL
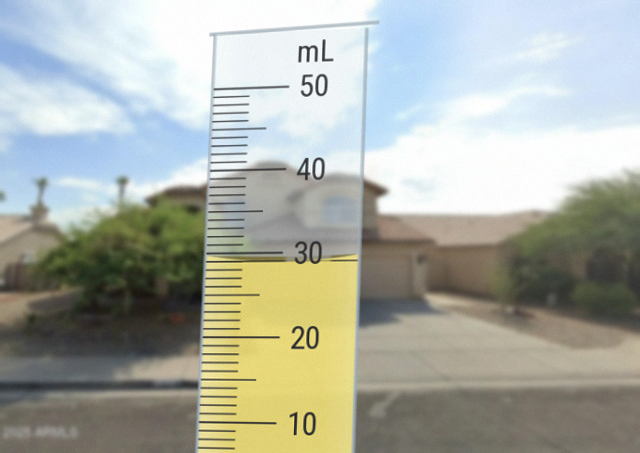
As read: 29mL
